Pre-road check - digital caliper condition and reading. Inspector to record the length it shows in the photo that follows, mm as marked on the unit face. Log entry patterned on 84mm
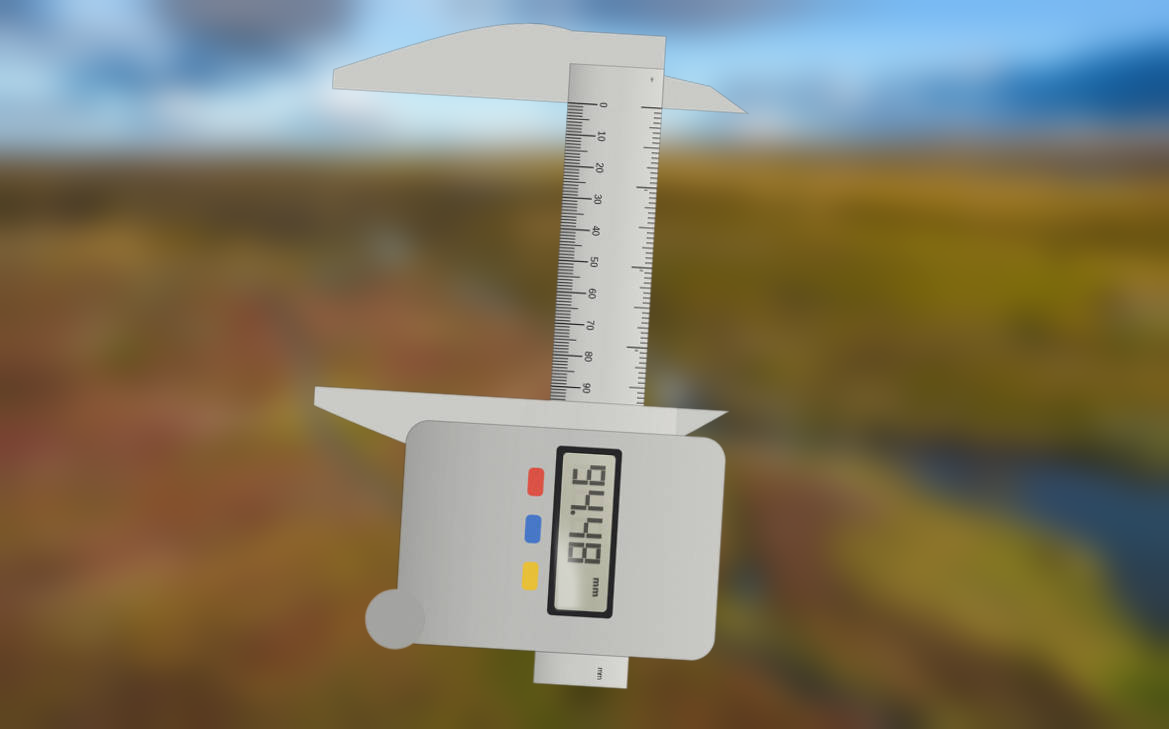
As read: 94.48mm
